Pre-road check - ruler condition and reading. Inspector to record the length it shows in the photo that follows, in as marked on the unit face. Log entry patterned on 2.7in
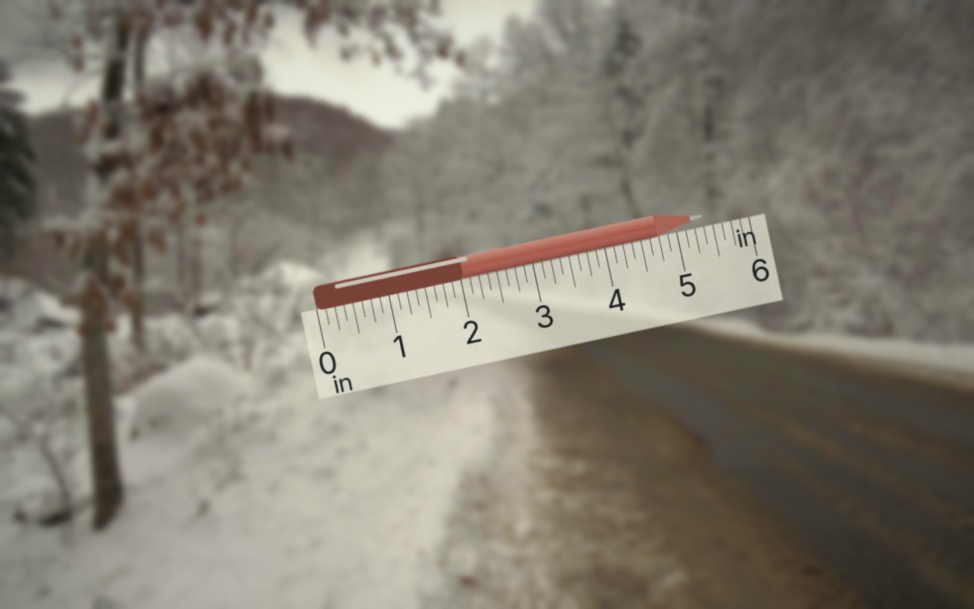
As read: 5.375in
